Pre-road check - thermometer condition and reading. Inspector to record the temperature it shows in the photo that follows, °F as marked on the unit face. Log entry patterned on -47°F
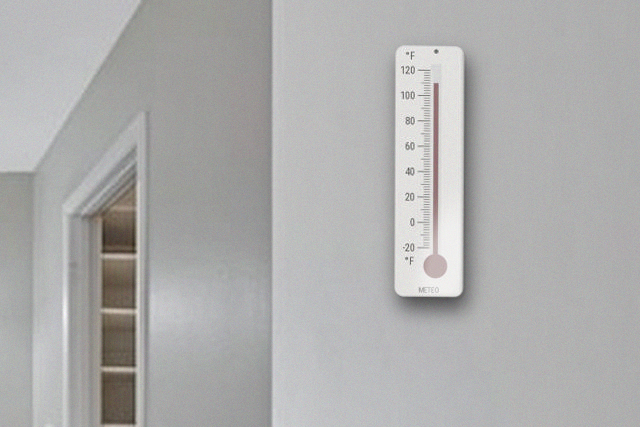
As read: 110°F
